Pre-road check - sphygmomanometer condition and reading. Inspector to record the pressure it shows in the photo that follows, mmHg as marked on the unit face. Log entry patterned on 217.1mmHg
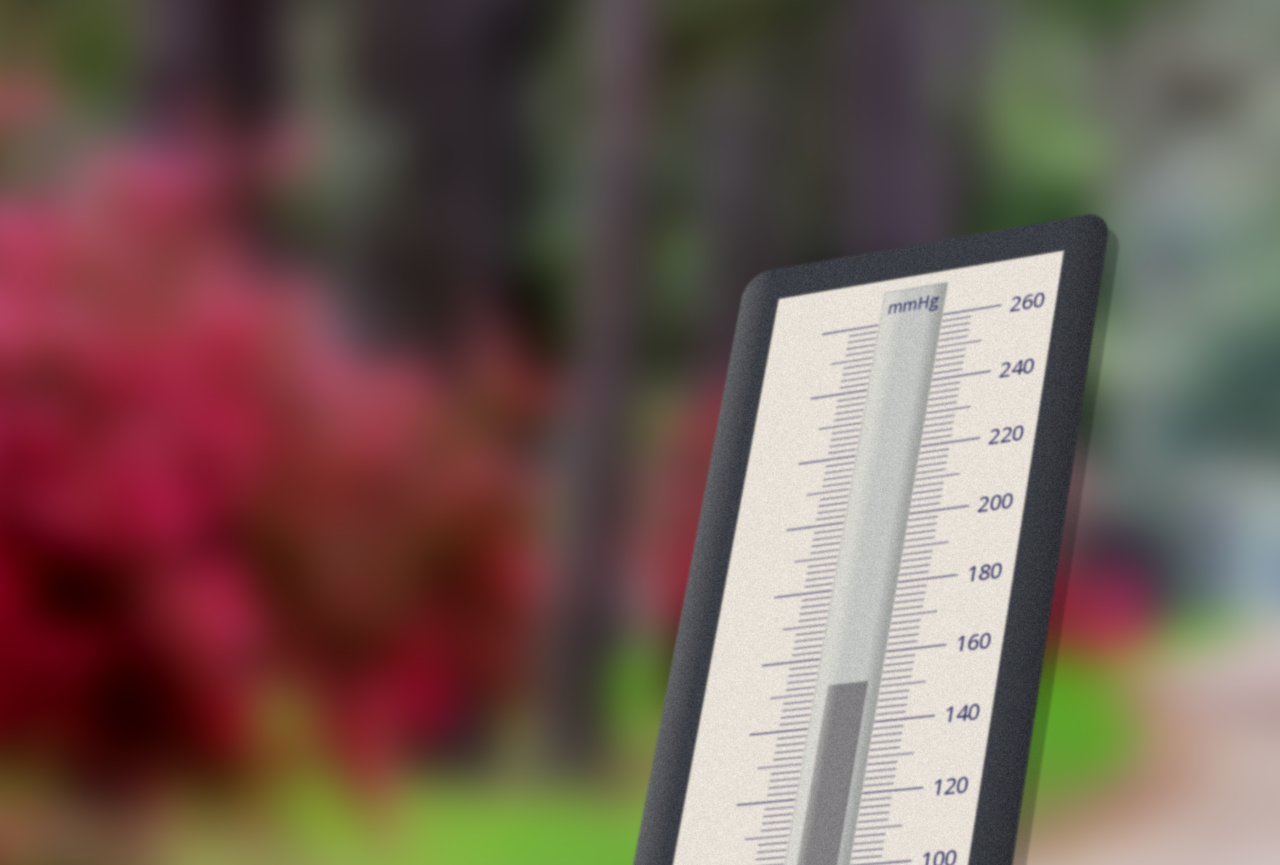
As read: 152mmHg
